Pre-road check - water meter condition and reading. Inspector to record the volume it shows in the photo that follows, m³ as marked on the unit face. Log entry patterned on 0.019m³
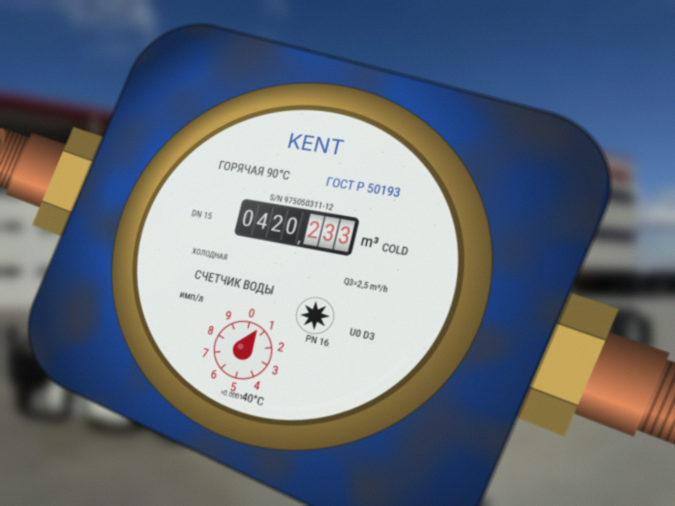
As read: 420.2330m³
